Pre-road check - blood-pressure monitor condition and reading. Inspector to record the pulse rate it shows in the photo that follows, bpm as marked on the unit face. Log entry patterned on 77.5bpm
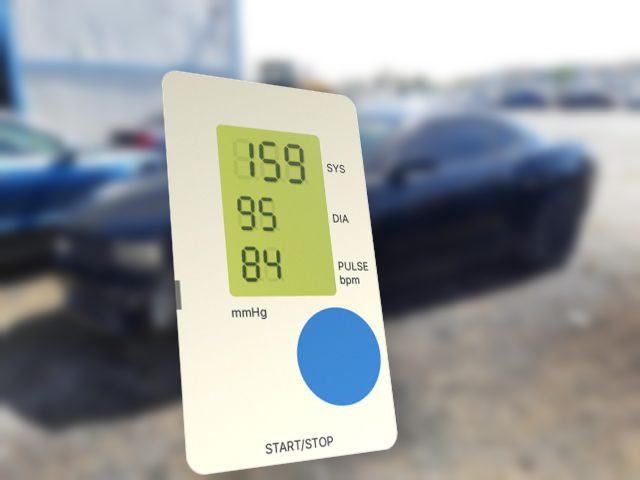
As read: 84bpm
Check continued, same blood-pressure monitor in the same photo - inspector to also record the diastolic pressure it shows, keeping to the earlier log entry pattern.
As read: 95mmHg
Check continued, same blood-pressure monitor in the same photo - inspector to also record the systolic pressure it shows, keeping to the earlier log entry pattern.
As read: 159mmHg
